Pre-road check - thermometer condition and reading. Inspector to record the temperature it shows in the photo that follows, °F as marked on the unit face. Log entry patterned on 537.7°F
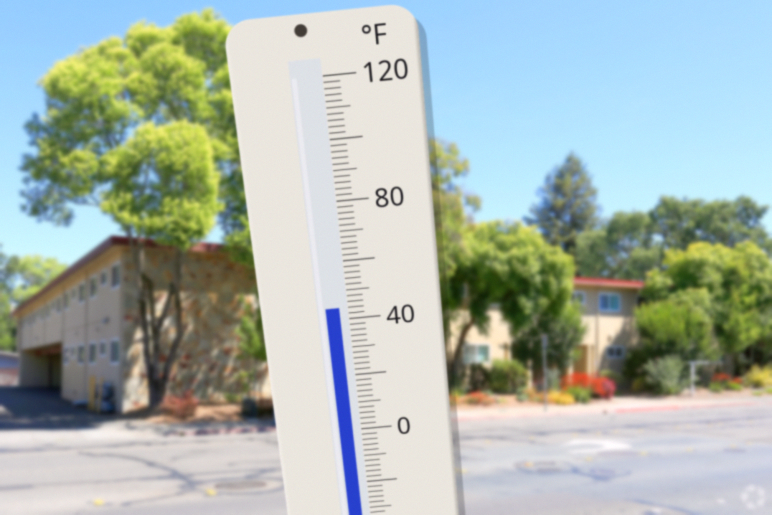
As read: 44°F
